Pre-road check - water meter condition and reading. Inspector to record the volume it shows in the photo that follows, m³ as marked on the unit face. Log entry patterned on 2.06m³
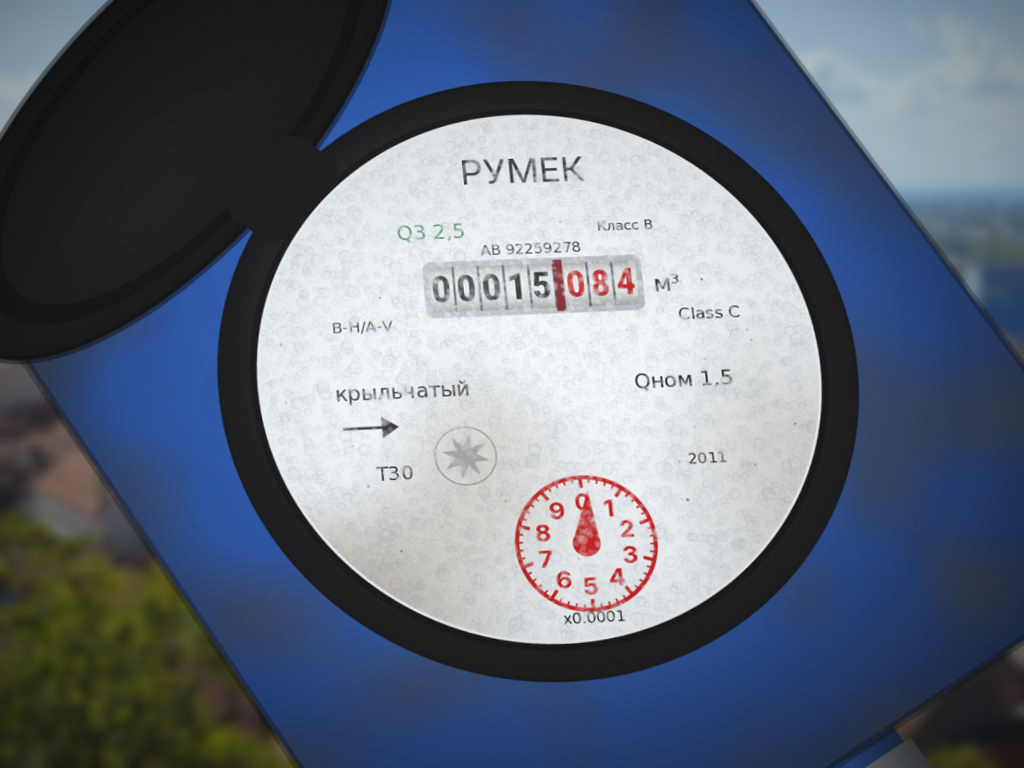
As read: 15.0840m³
